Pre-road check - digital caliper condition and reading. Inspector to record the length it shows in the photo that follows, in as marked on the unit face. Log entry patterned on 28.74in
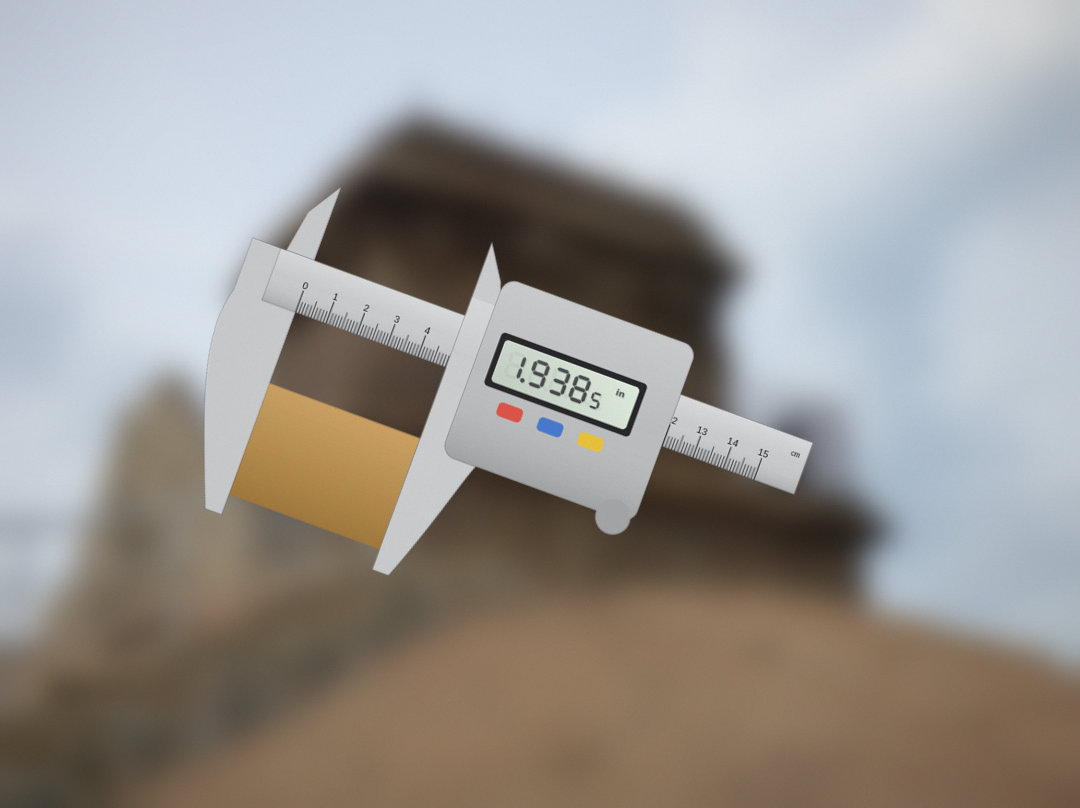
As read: 1.9385in
